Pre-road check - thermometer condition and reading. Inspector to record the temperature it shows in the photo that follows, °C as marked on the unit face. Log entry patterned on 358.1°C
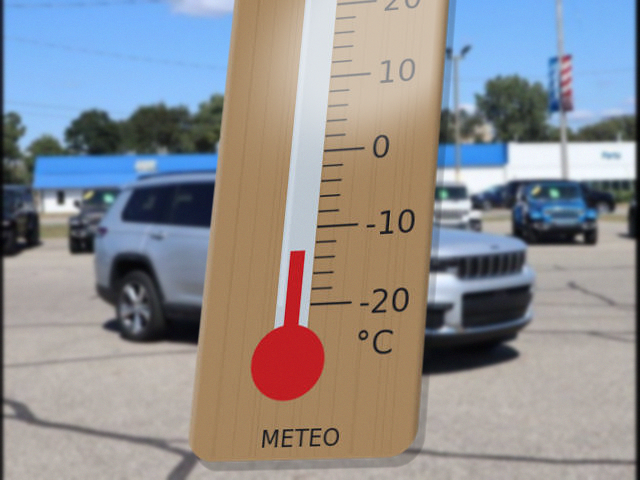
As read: -13°C
